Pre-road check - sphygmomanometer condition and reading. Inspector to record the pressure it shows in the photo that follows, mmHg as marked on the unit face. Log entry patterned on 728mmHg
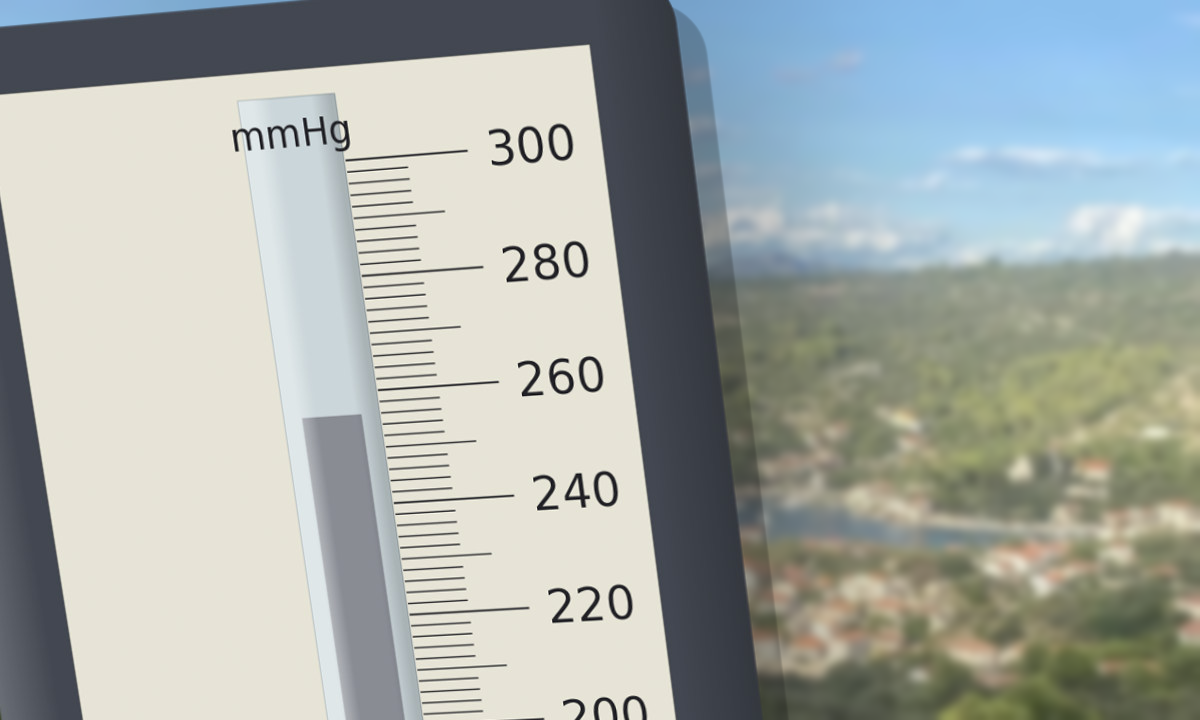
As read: 256mmHg
